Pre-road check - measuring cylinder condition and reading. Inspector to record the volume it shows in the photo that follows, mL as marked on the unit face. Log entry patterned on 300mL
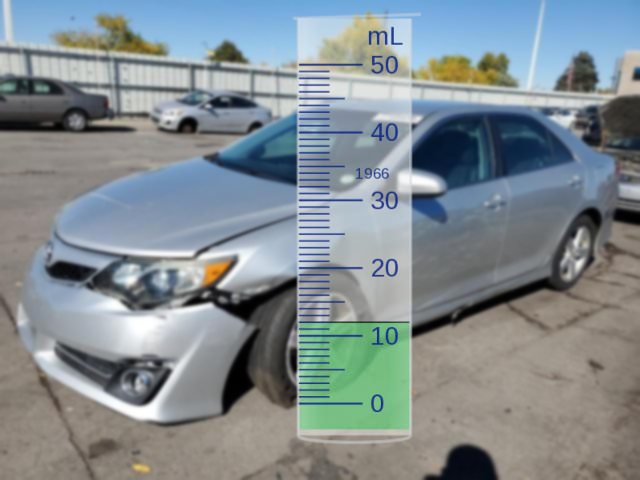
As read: 12mL
